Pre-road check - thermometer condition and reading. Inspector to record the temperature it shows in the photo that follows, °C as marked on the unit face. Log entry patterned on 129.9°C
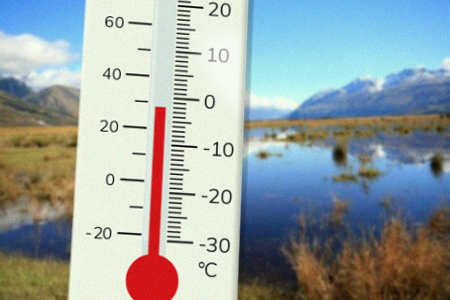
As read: -2°C
